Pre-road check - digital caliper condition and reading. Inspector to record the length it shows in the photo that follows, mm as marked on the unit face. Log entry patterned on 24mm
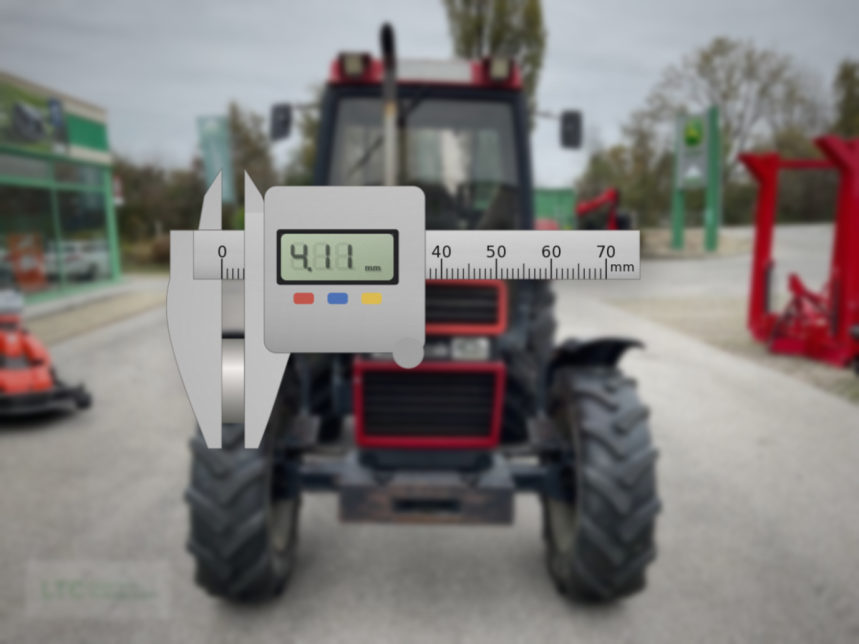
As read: 4.11mm
